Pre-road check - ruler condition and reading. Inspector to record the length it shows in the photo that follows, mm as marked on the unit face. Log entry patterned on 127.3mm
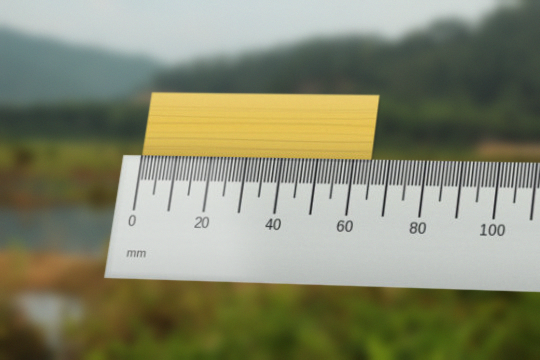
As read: 65mm
